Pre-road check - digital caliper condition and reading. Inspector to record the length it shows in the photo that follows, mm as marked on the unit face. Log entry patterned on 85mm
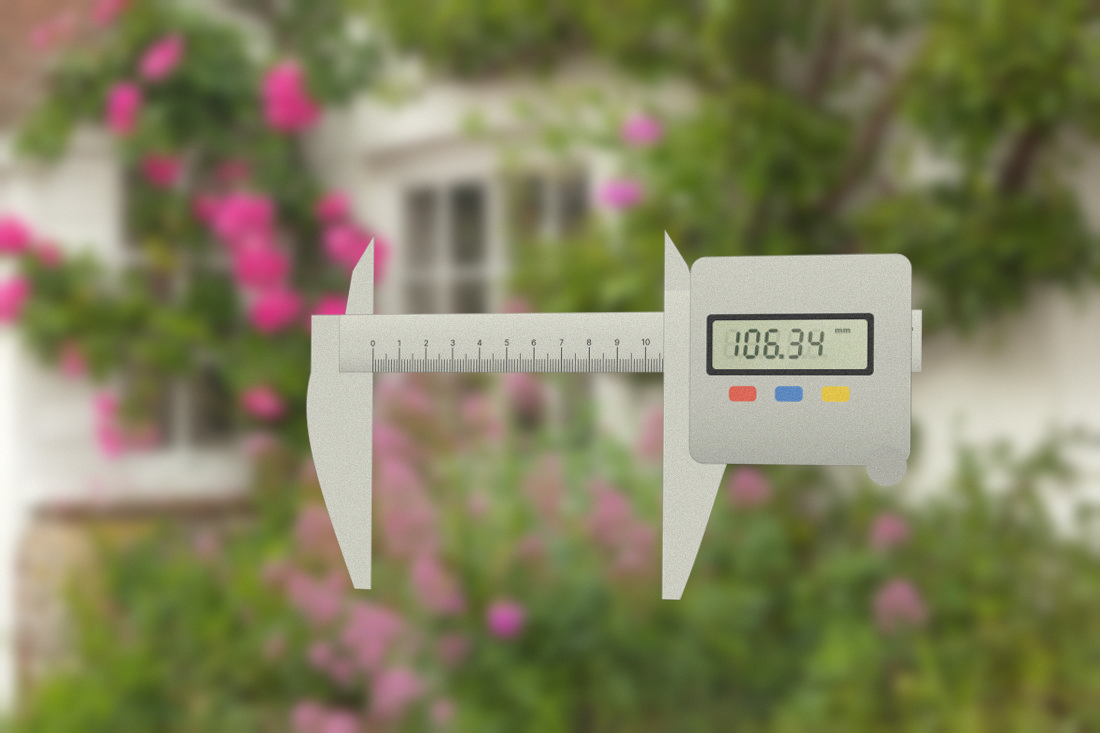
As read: 106.34mm
